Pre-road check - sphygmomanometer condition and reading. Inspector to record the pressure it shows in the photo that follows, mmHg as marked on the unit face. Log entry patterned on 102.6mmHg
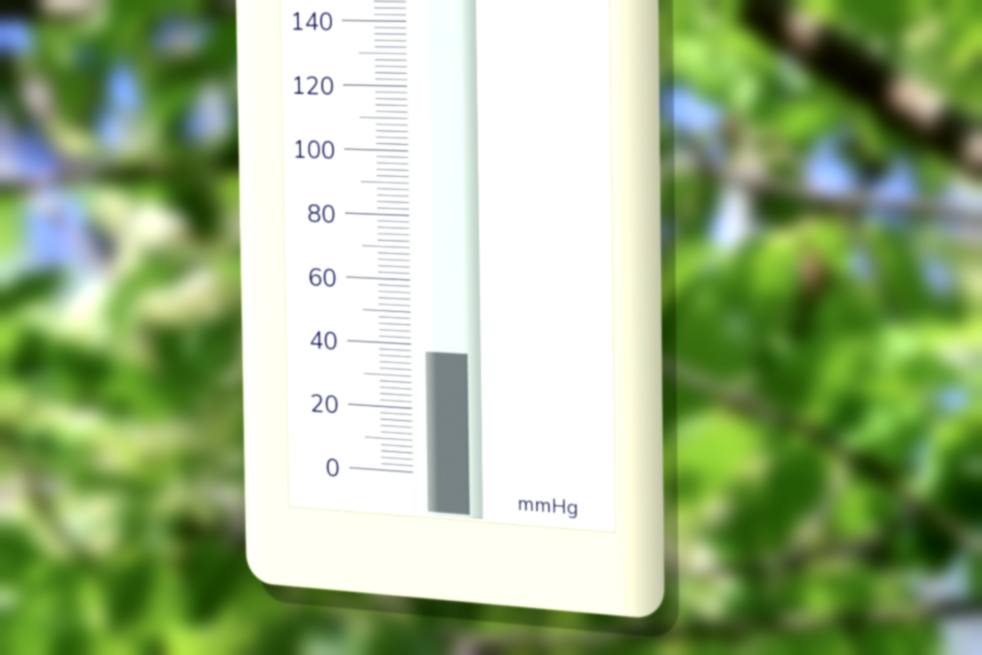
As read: 38mmHg
